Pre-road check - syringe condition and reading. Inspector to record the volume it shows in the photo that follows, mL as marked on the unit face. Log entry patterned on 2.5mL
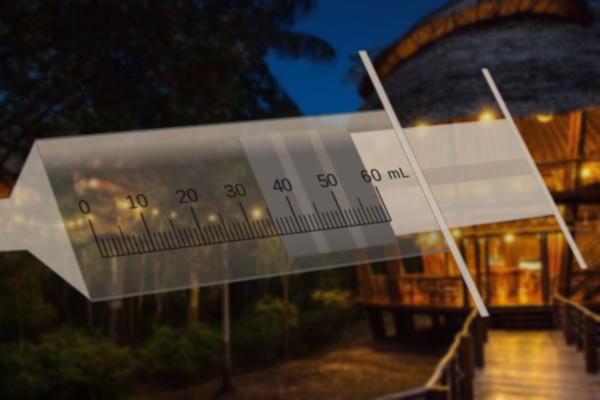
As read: 35mL
